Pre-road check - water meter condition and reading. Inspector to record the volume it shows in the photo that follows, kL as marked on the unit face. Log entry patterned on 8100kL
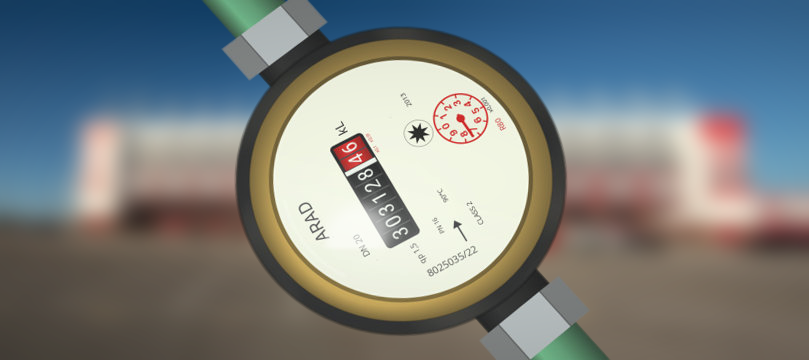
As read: 303128.467kL
